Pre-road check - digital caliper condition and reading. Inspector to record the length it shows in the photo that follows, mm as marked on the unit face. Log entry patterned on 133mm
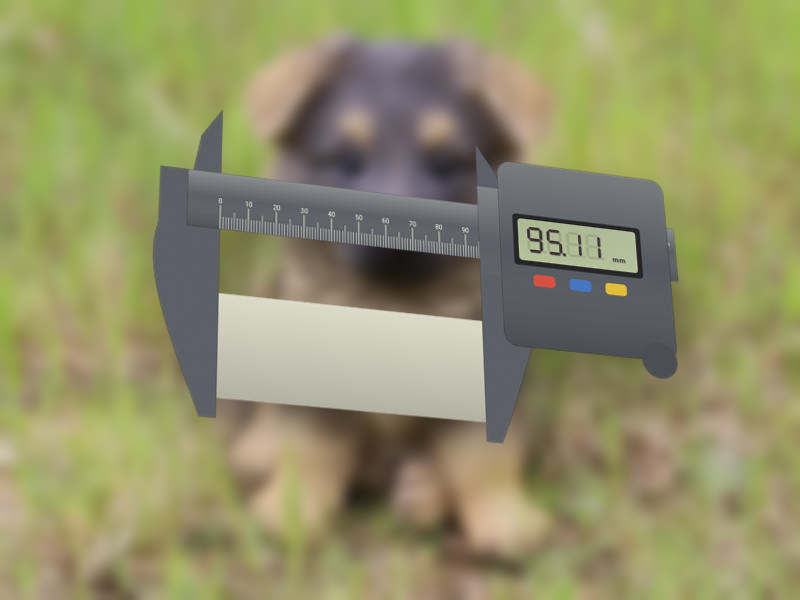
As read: 95.11mm
